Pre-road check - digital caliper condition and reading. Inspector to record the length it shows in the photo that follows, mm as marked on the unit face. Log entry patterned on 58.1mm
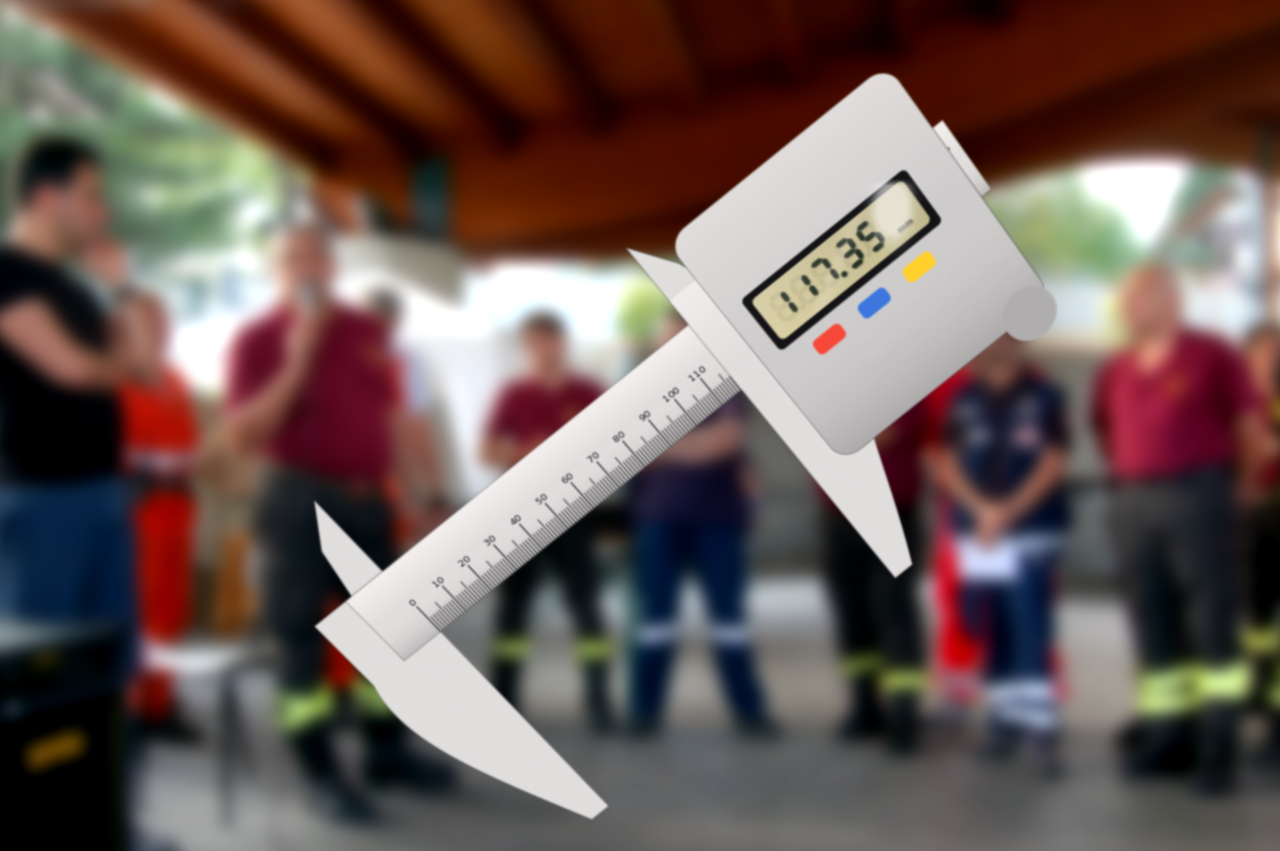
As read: 117.35mm
